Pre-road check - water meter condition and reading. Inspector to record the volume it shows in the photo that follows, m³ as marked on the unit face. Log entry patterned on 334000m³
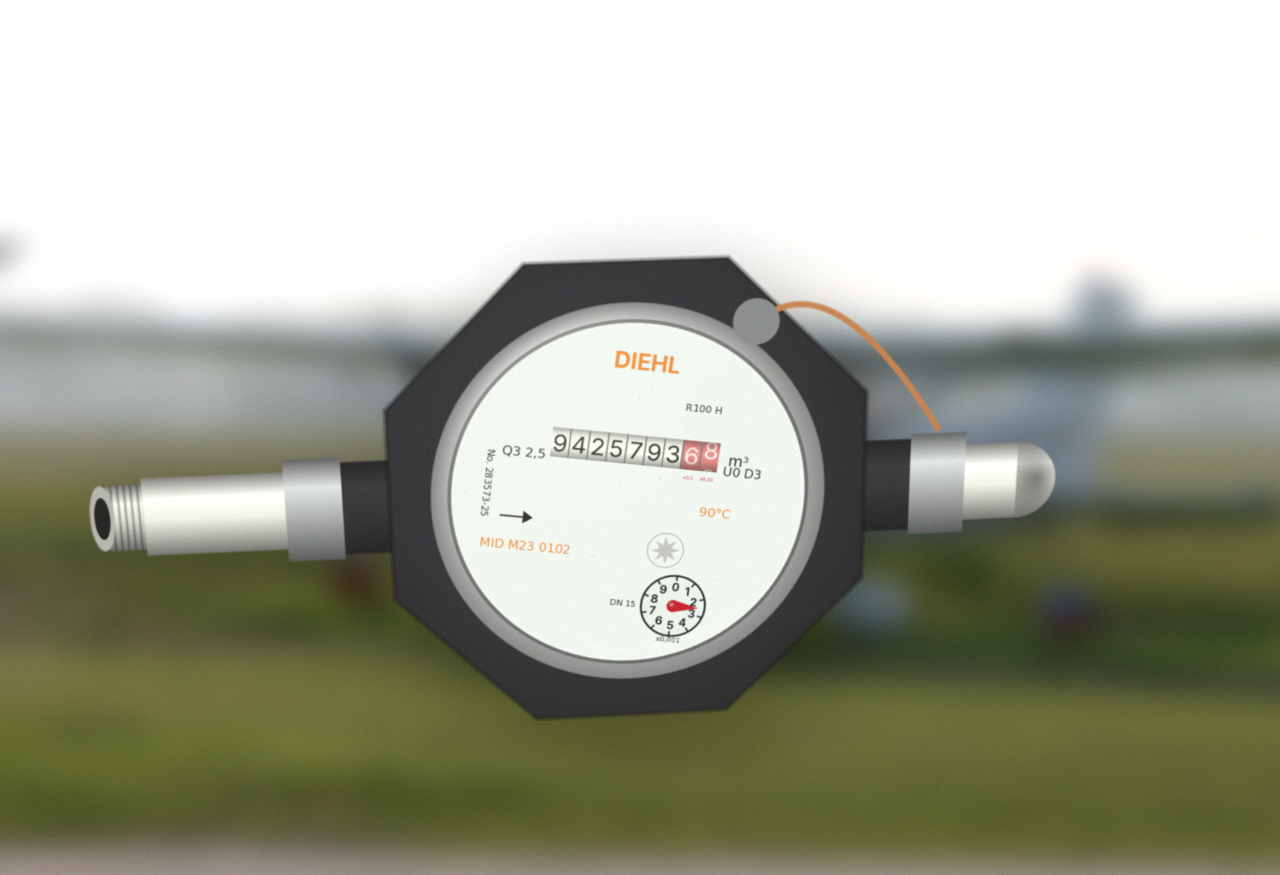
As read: 9425793.682m³
